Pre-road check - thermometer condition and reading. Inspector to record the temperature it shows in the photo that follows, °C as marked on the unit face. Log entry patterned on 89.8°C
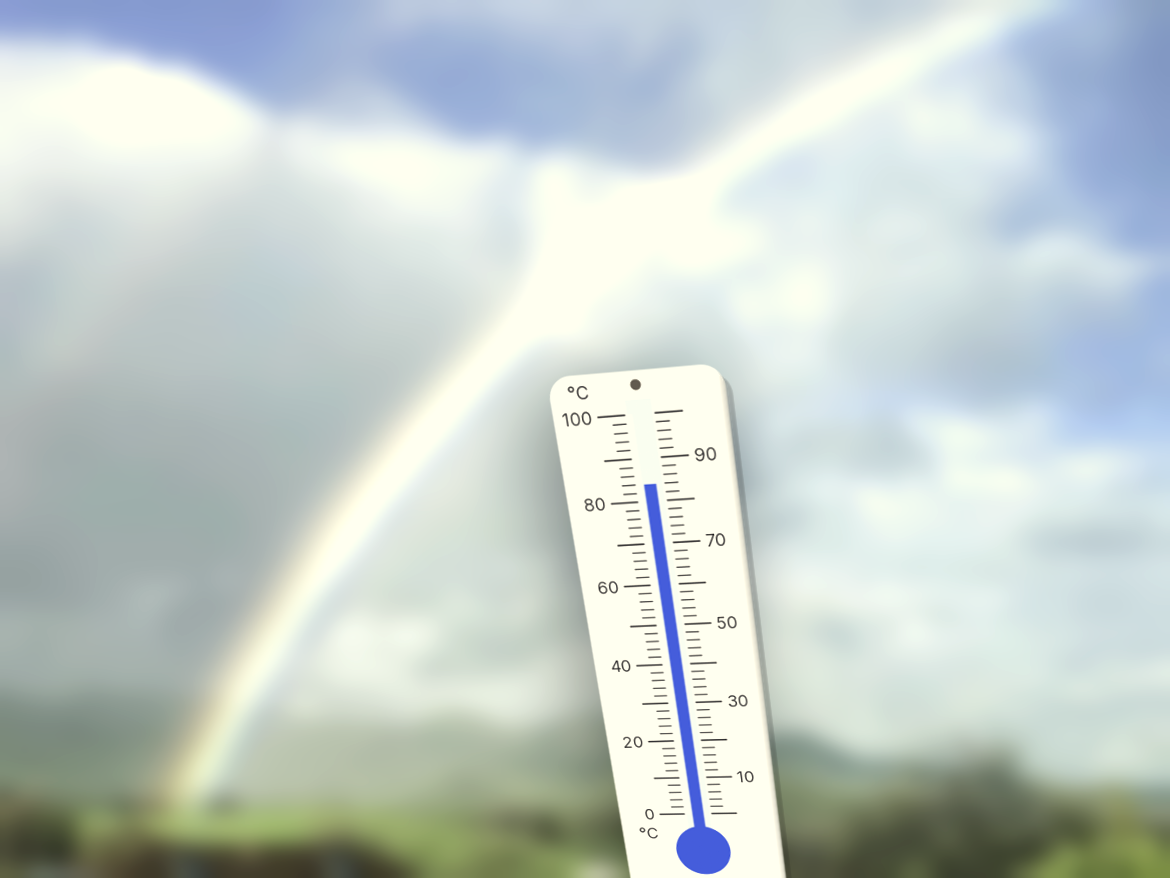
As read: 84°C
